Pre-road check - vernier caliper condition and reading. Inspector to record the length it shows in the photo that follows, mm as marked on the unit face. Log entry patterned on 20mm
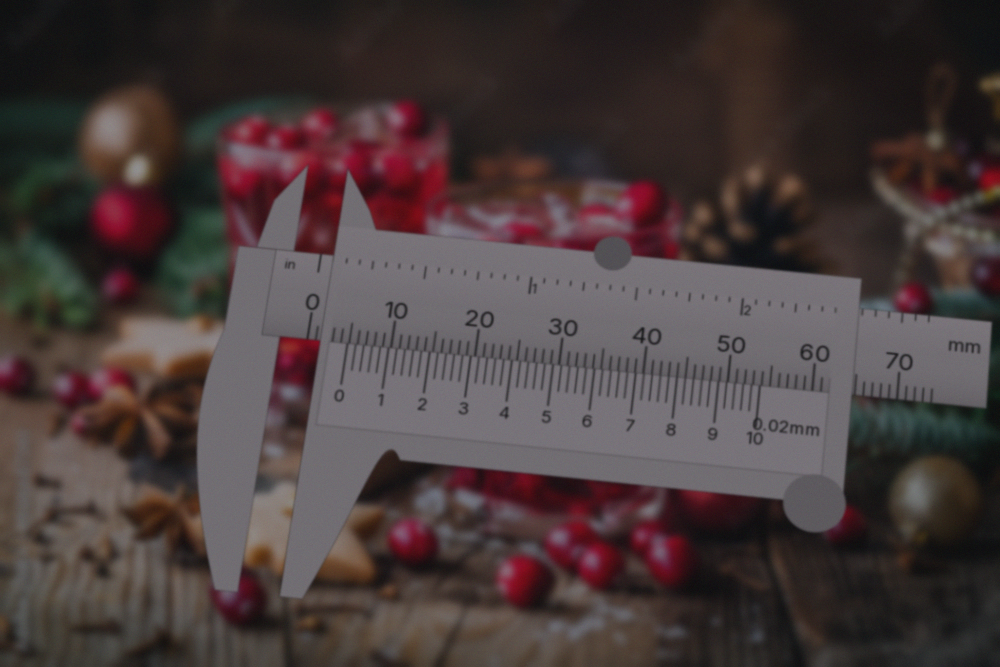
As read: 4.8mm
